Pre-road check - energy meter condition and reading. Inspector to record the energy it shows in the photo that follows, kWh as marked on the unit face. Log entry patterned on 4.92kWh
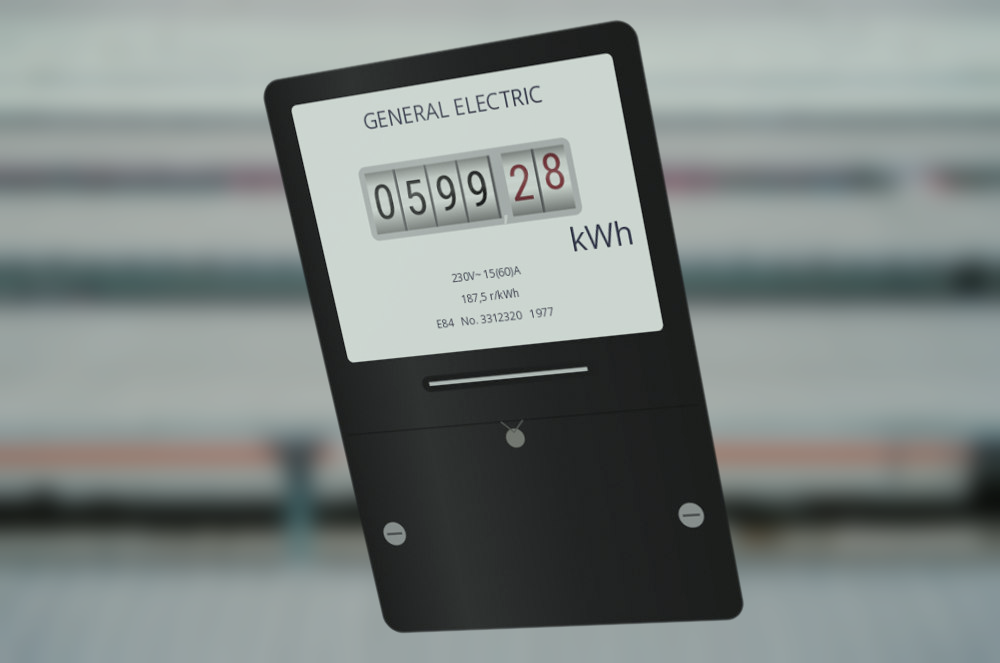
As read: 599.28kWh
